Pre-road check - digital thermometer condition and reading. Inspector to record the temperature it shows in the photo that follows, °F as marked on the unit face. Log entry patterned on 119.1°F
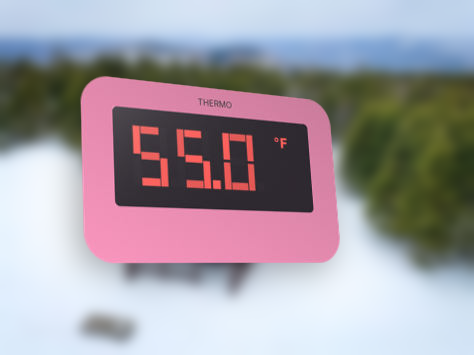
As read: 55.0°F
